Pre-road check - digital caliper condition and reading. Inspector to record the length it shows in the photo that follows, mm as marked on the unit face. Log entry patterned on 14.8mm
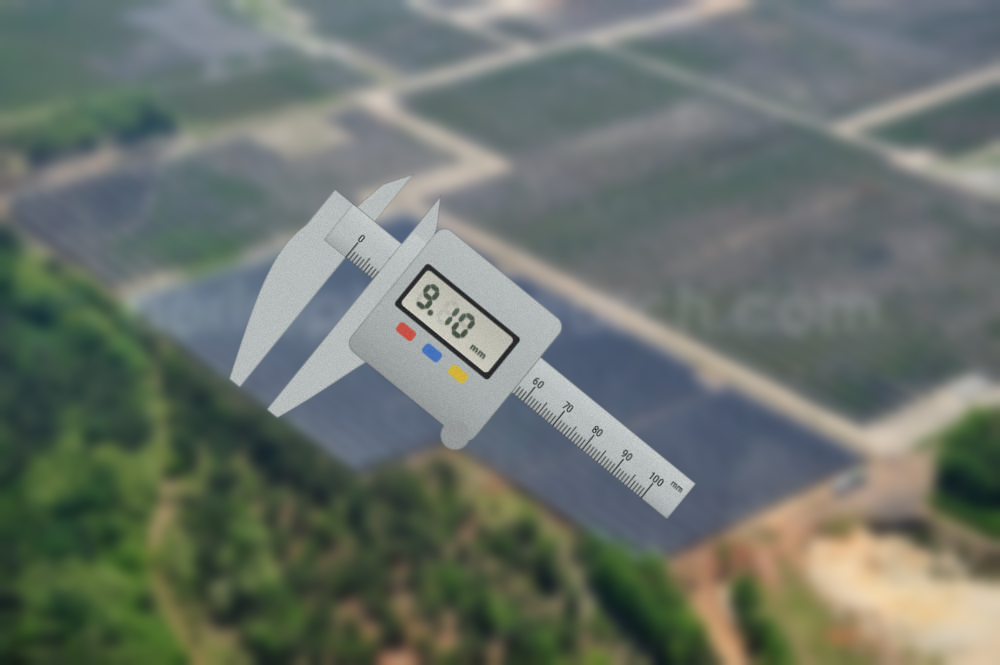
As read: 9.10mm
